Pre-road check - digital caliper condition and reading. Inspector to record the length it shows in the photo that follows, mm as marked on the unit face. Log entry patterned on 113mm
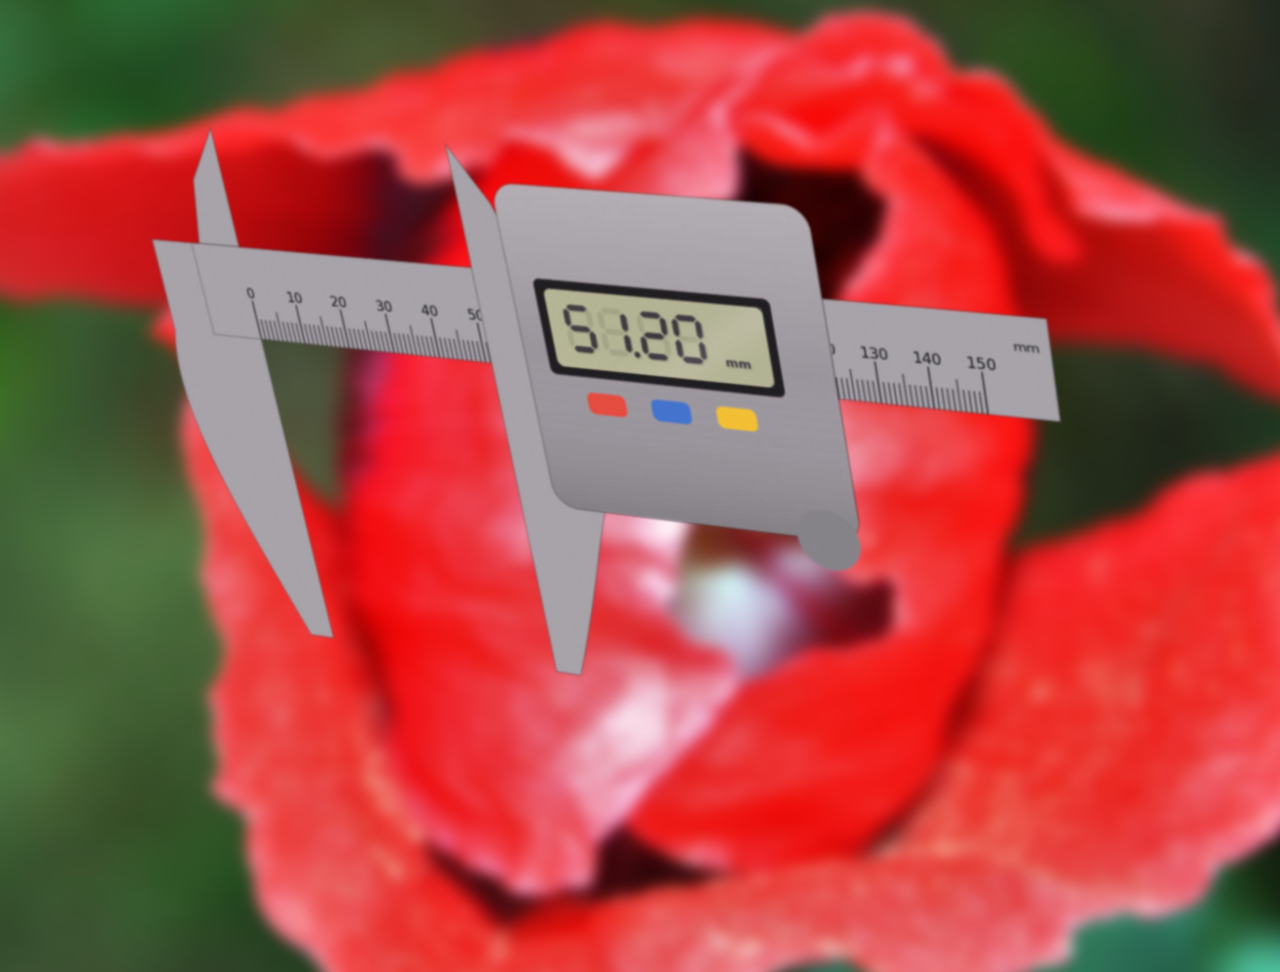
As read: 51.20mm
